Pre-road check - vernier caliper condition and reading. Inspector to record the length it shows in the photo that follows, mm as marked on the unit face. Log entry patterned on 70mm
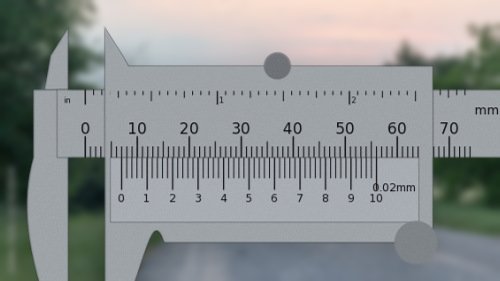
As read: 7.0mm
